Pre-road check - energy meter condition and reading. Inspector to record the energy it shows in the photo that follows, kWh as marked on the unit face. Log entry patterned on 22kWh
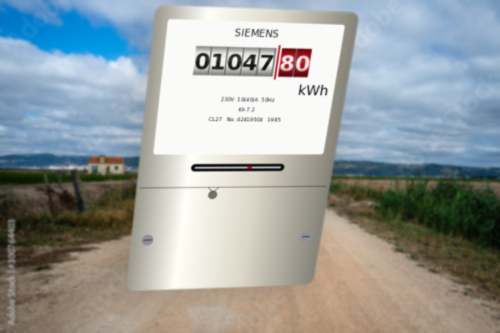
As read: 1047.80kWh
